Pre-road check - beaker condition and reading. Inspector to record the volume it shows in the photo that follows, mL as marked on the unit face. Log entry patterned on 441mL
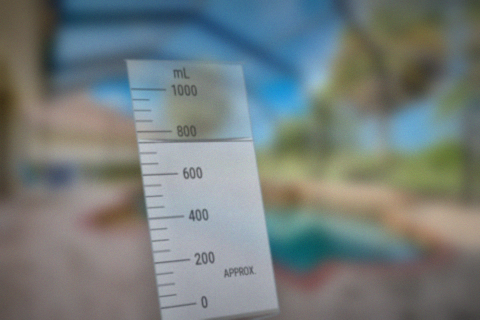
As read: 750mL
